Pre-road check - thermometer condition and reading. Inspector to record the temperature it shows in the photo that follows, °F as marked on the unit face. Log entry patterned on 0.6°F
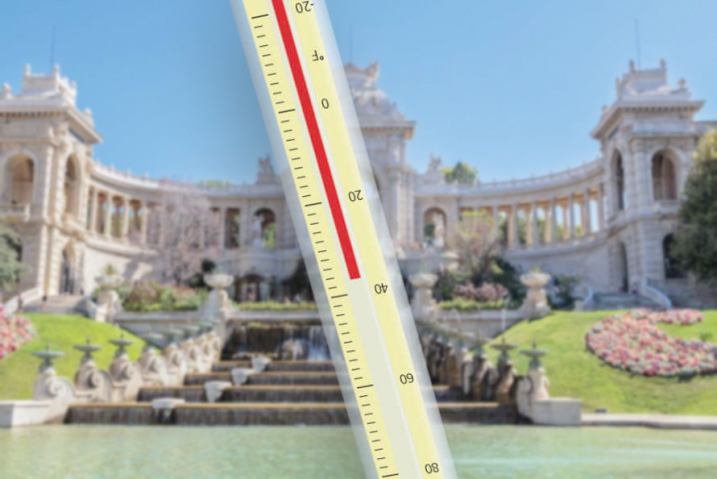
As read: 37°F
